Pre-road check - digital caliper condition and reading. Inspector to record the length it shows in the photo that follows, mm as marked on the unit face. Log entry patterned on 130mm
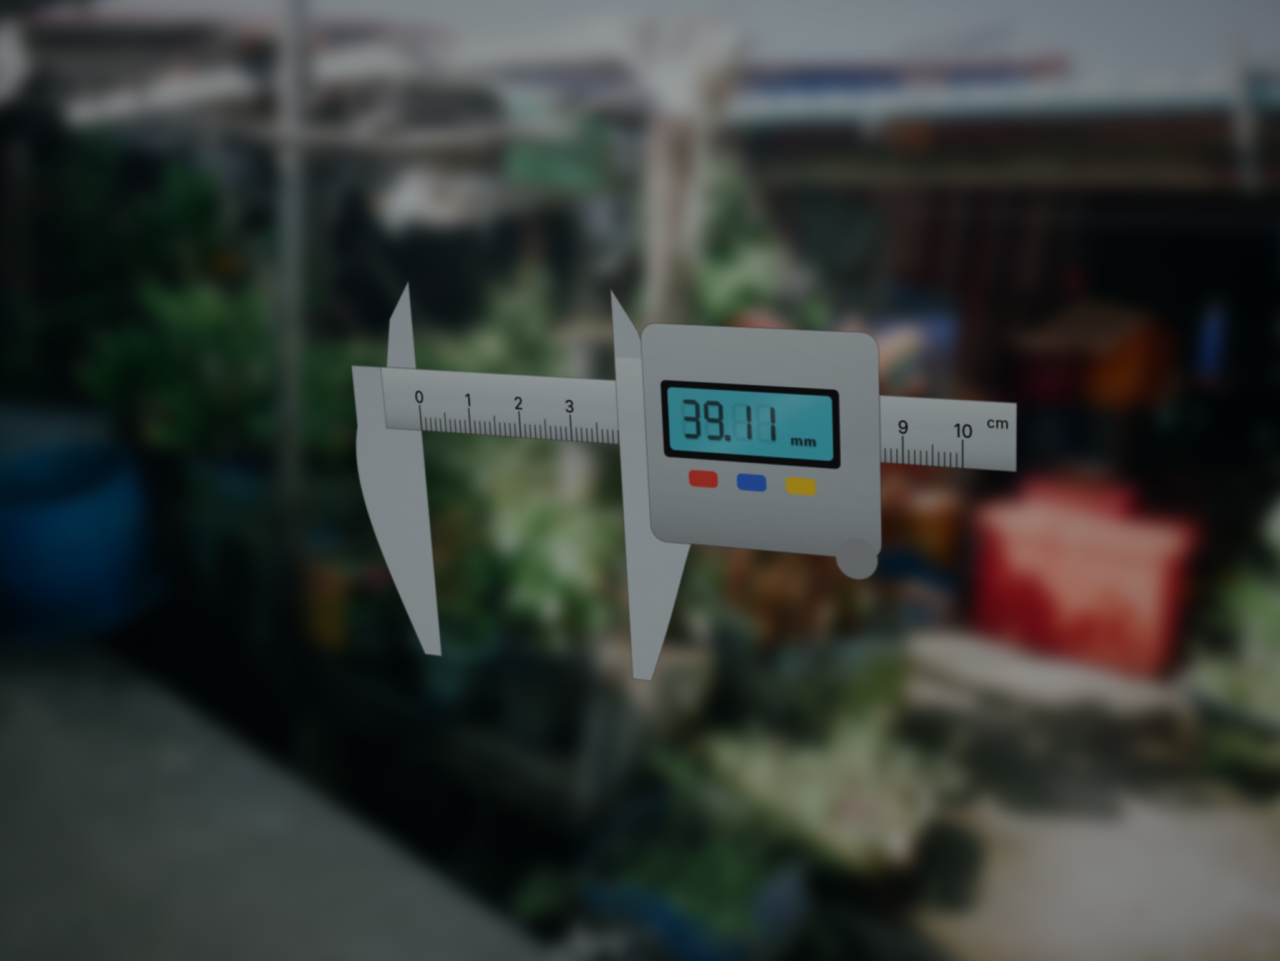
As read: 39.11mm
